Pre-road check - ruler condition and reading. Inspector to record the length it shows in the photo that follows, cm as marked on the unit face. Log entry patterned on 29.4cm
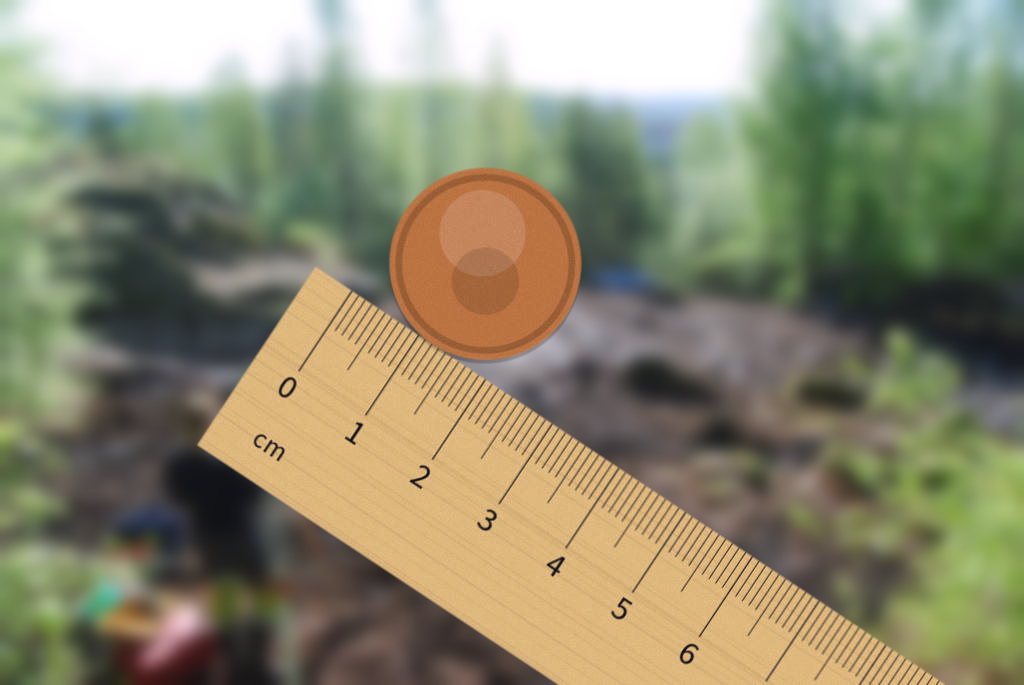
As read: 2.4cm
